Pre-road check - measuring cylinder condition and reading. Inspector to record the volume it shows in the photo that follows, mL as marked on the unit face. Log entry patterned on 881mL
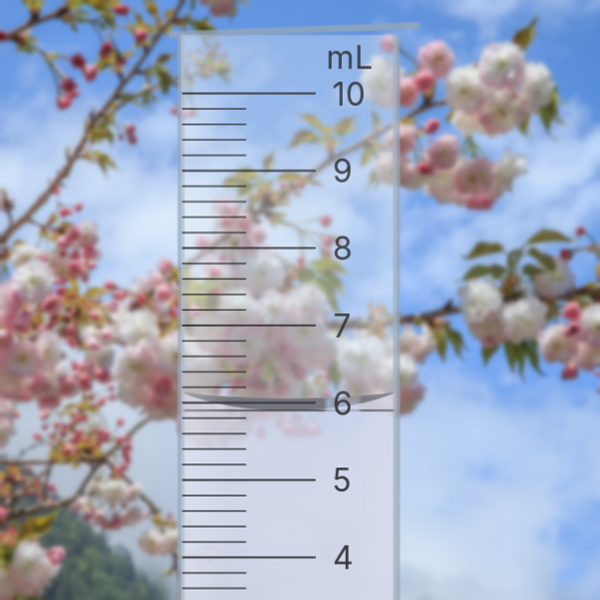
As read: 5.9mL
